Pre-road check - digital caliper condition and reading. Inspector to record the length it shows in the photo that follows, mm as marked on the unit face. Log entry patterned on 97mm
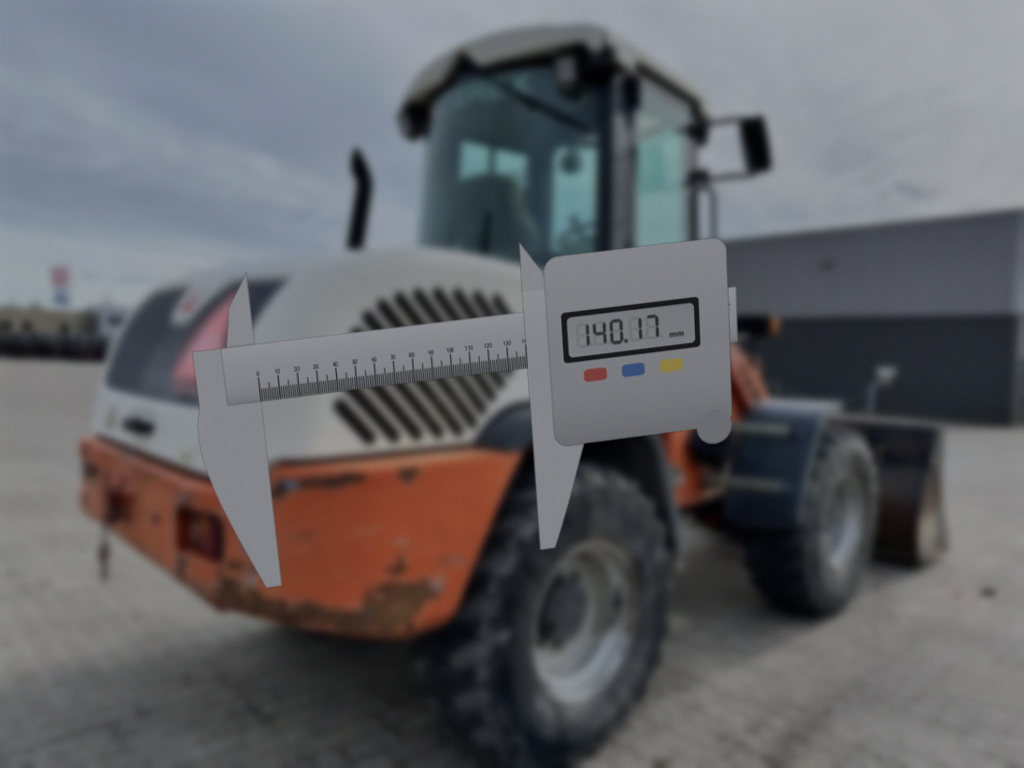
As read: 140.17mm
